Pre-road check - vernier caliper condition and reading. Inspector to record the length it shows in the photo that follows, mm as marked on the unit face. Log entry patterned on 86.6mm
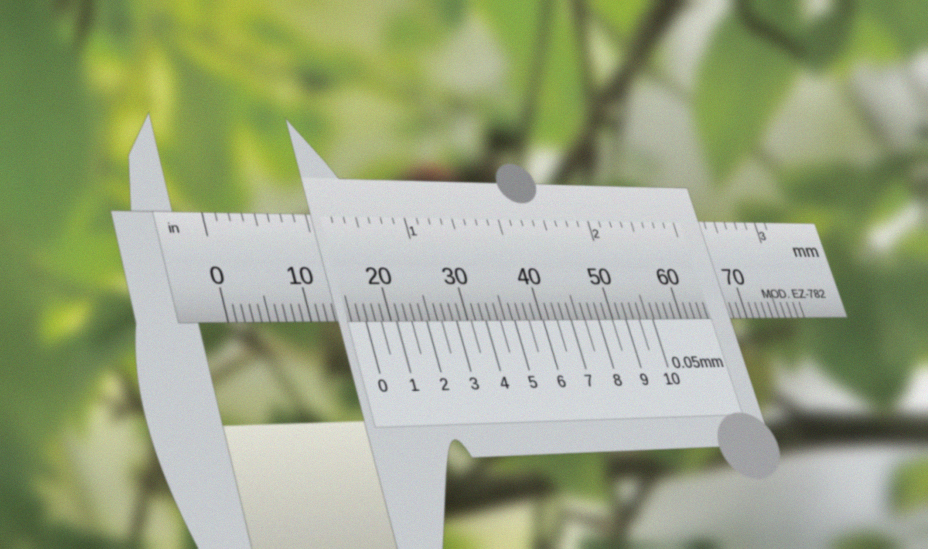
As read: 16.8mm
